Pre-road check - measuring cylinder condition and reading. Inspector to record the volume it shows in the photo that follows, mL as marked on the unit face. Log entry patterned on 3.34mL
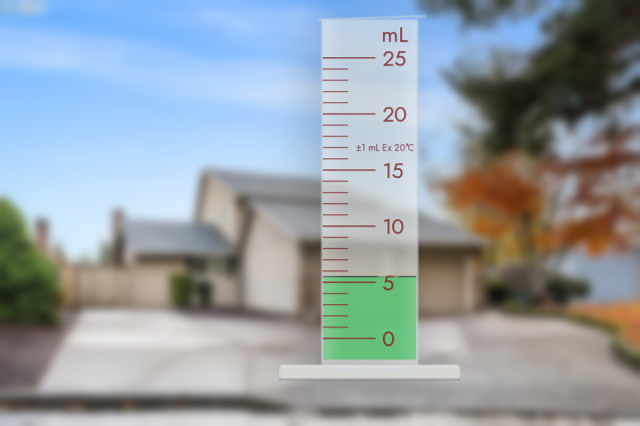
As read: 5.5mL
